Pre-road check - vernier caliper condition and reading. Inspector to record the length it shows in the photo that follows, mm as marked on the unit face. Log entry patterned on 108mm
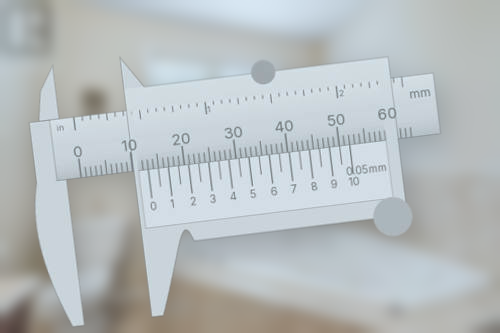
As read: 13.0mm
